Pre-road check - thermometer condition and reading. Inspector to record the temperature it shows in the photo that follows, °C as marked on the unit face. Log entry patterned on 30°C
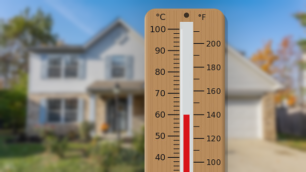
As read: 60°C
